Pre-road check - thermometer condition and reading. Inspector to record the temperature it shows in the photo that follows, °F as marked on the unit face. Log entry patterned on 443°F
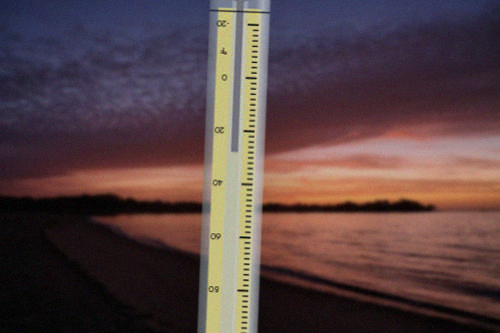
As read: 28°F
